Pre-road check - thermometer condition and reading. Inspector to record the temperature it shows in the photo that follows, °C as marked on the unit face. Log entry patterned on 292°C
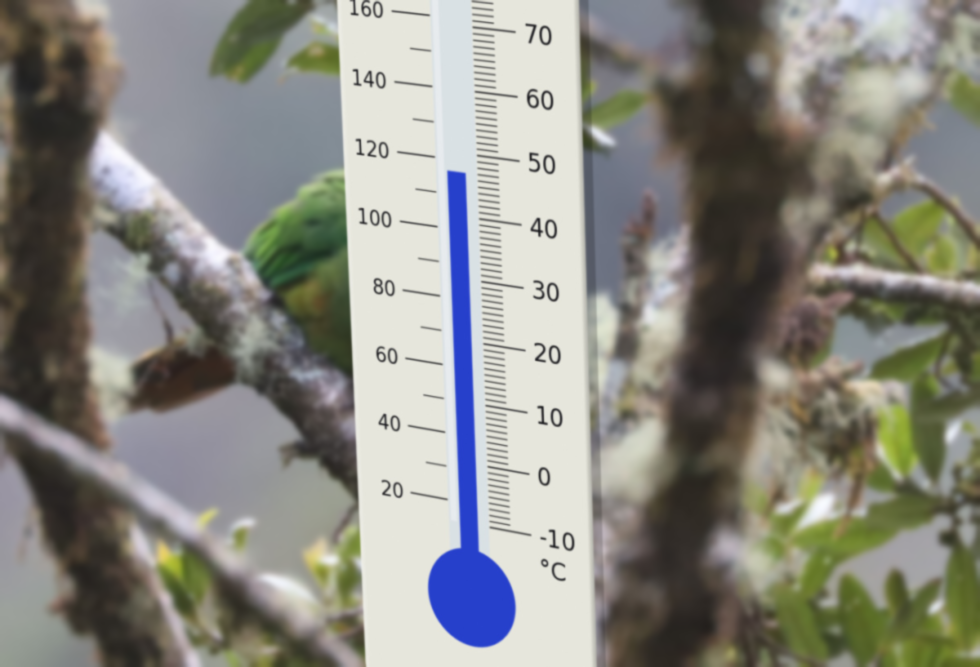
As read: 47°C
